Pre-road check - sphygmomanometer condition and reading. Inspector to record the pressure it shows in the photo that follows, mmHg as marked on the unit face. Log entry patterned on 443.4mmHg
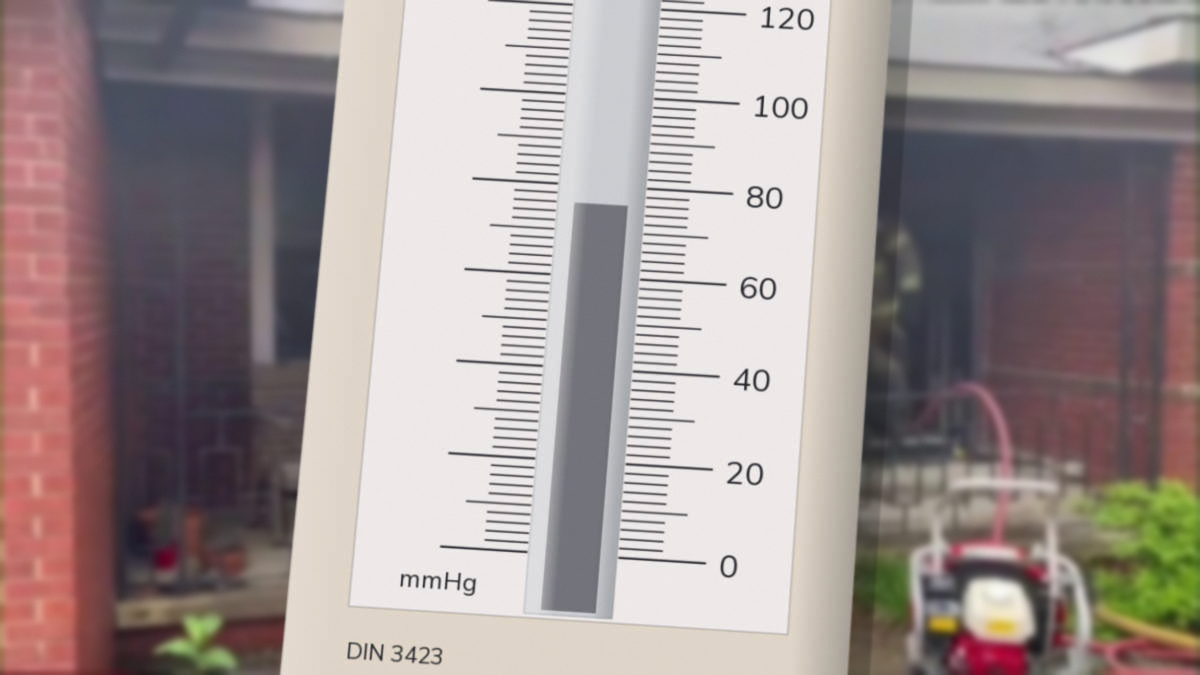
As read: 76mmHg
